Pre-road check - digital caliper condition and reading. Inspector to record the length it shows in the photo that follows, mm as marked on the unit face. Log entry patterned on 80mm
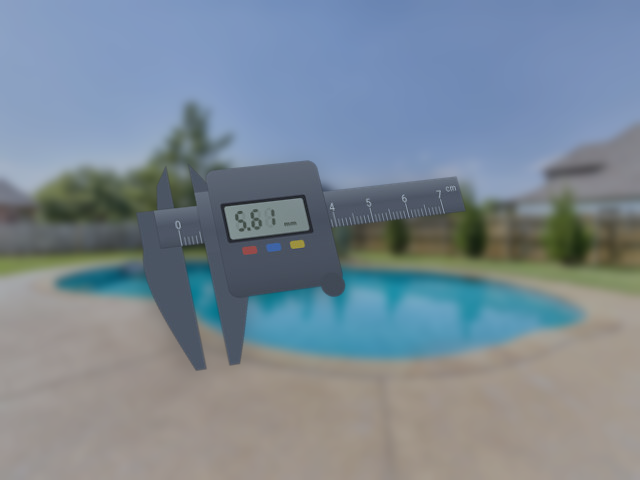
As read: 5.61mm
